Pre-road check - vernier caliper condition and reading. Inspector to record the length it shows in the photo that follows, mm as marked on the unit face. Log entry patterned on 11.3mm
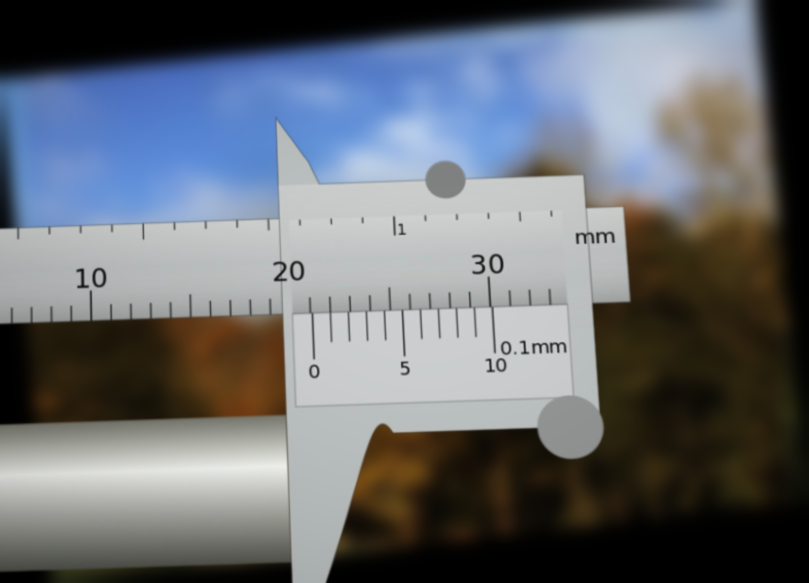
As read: 21.1mm
